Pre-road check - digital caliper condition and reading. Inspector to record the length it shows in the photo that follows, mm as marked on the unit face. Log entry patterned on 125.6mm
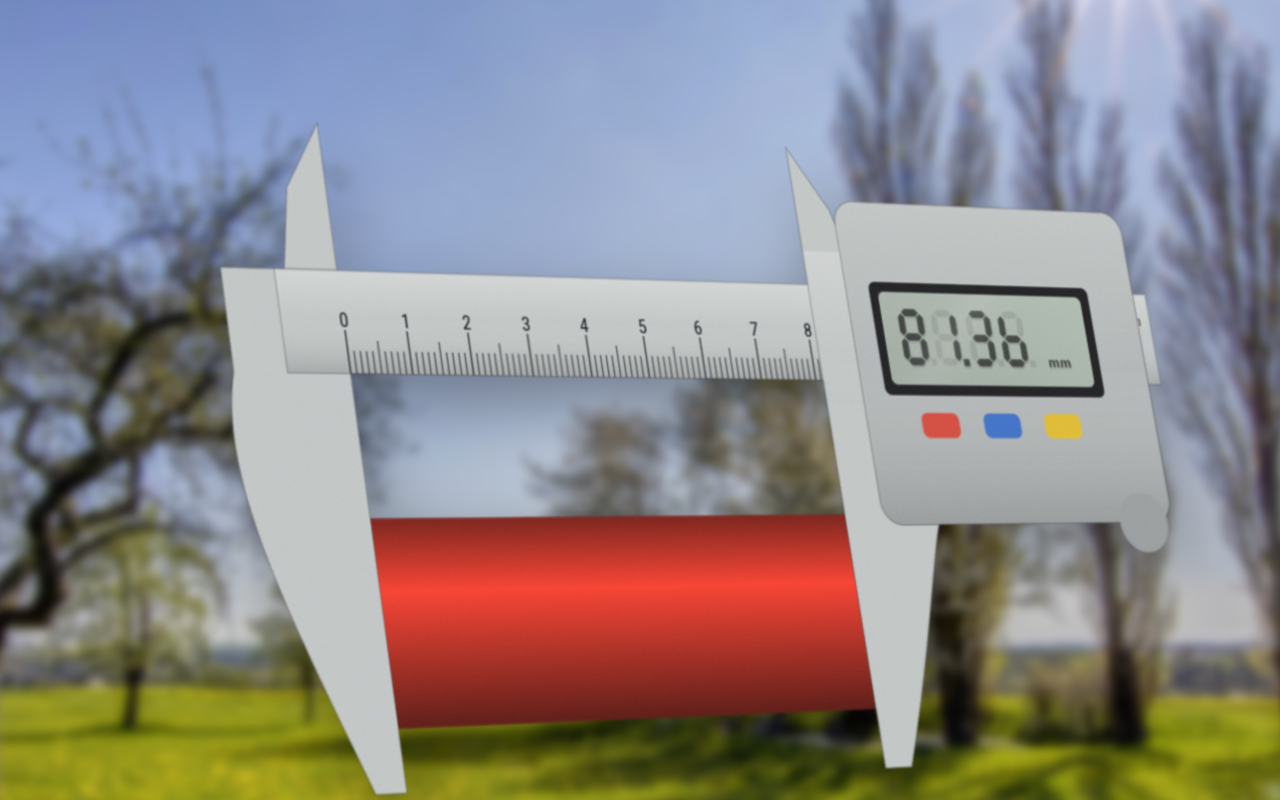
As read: 81.36mm
